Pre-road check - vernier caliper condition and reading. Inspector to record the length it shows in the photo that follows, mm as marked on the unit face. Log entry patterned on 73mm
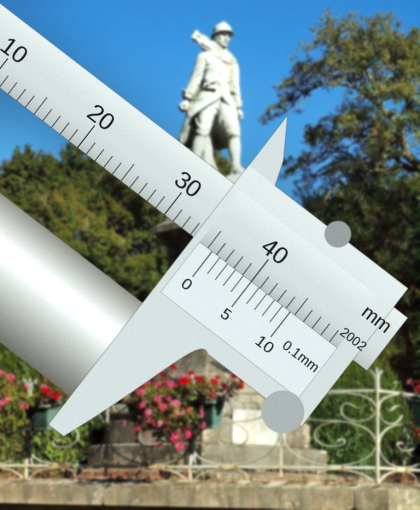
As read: 35.5mm
